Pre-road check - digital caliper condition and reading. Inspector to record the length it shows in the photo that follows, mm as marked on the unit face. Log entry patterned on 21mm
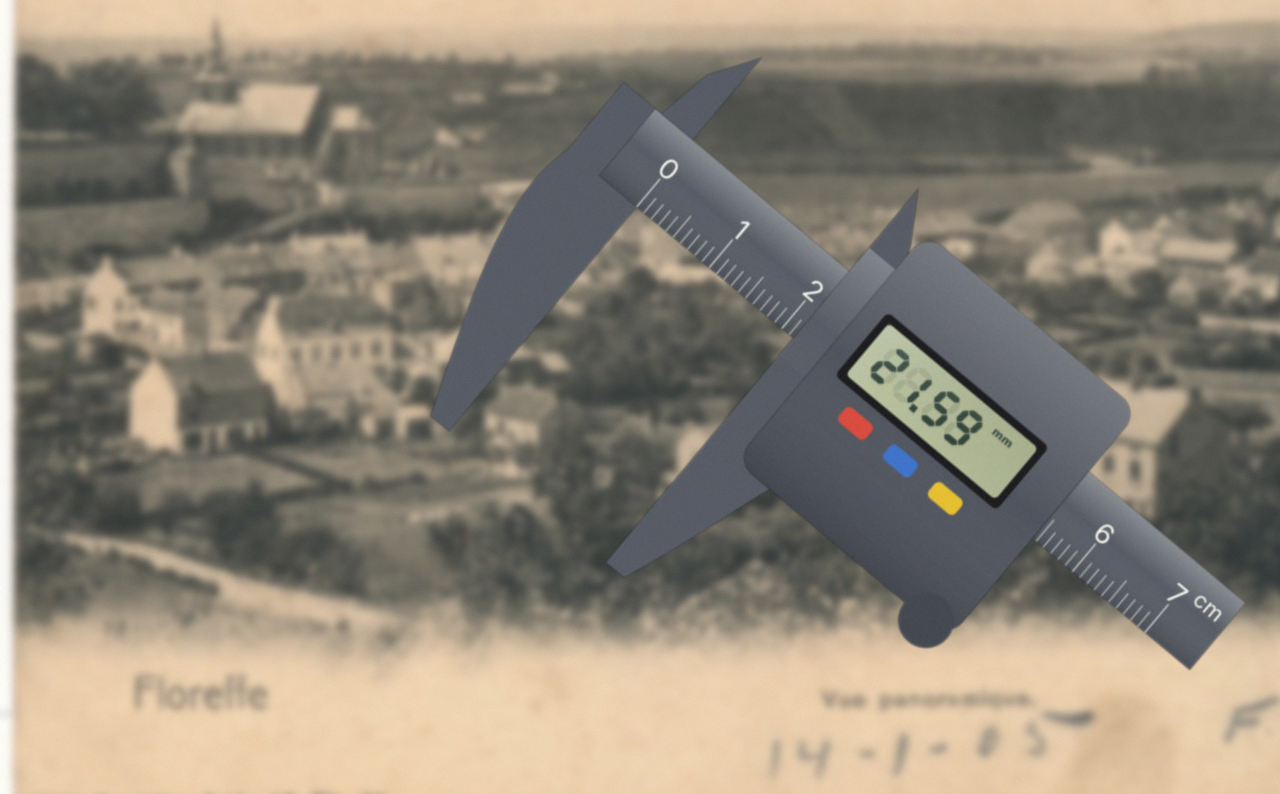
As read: 21.59mm
